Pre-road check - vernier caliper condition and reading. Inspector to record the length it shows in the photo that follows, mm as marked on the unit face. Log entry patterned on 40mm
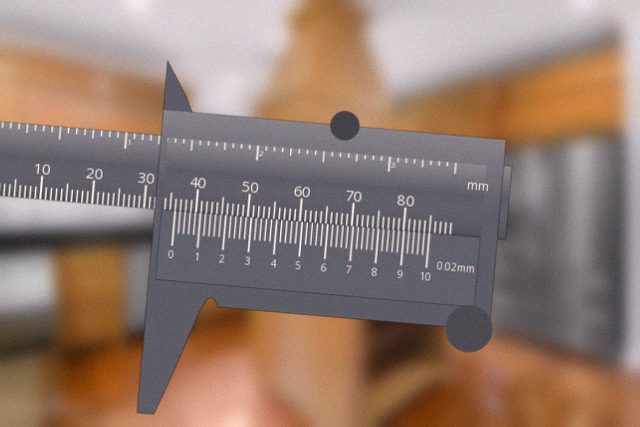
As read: 36.0mm
